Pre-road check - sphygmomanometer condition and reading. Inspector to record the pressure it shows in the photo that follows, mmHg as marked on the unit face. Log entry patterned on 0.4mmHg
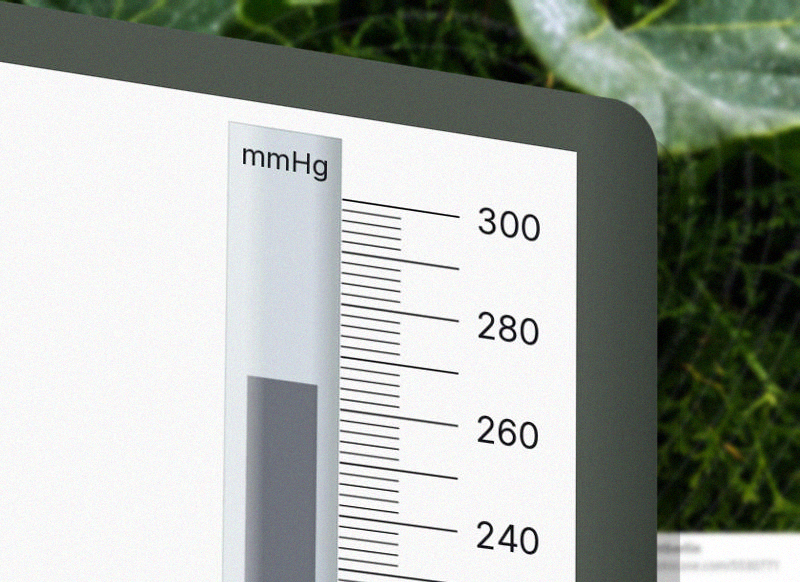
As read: 264mmHg
